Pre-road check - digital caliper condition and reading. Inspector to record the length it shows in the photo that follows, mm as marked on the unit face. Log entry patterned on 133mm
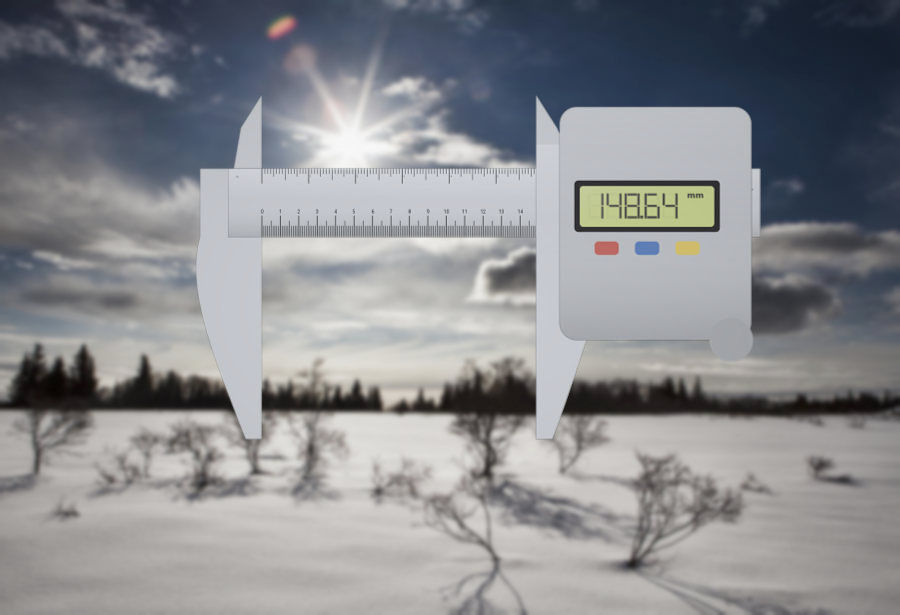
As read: 148.64mm
